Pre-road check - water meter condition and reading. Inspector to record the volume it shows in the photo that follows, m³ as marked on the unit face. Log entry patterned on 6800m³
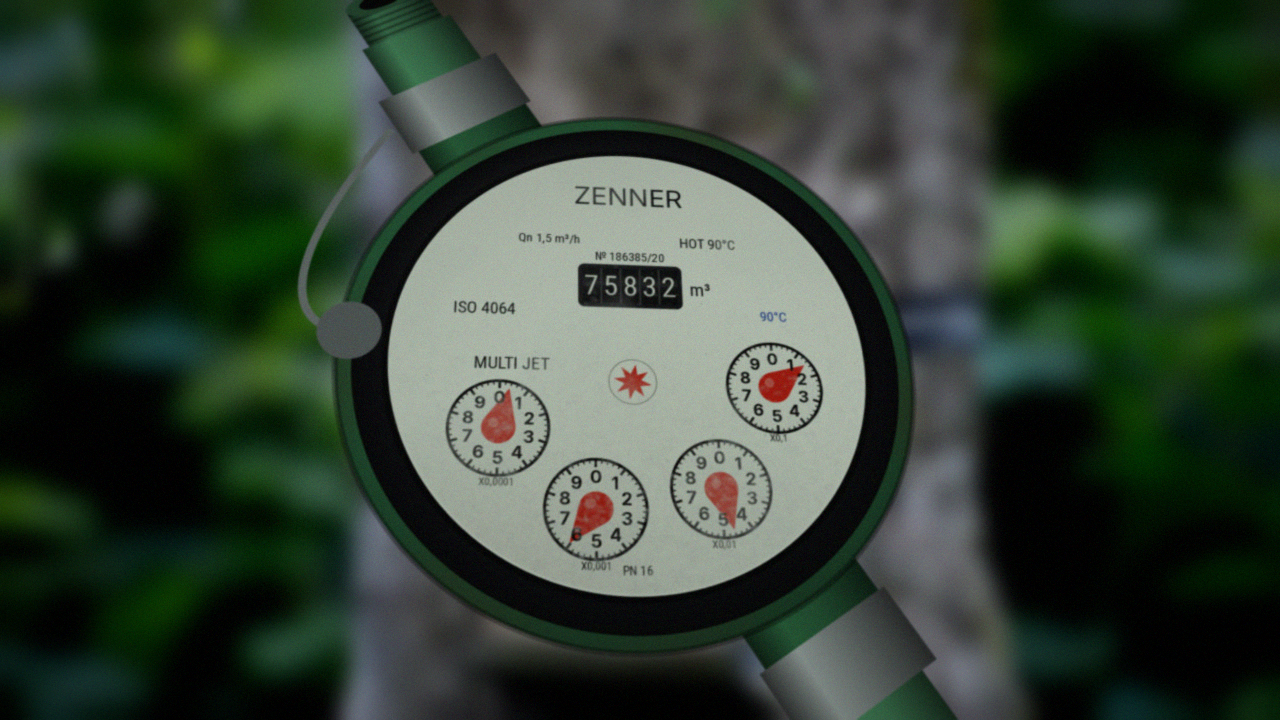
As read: 75832.1460m³
